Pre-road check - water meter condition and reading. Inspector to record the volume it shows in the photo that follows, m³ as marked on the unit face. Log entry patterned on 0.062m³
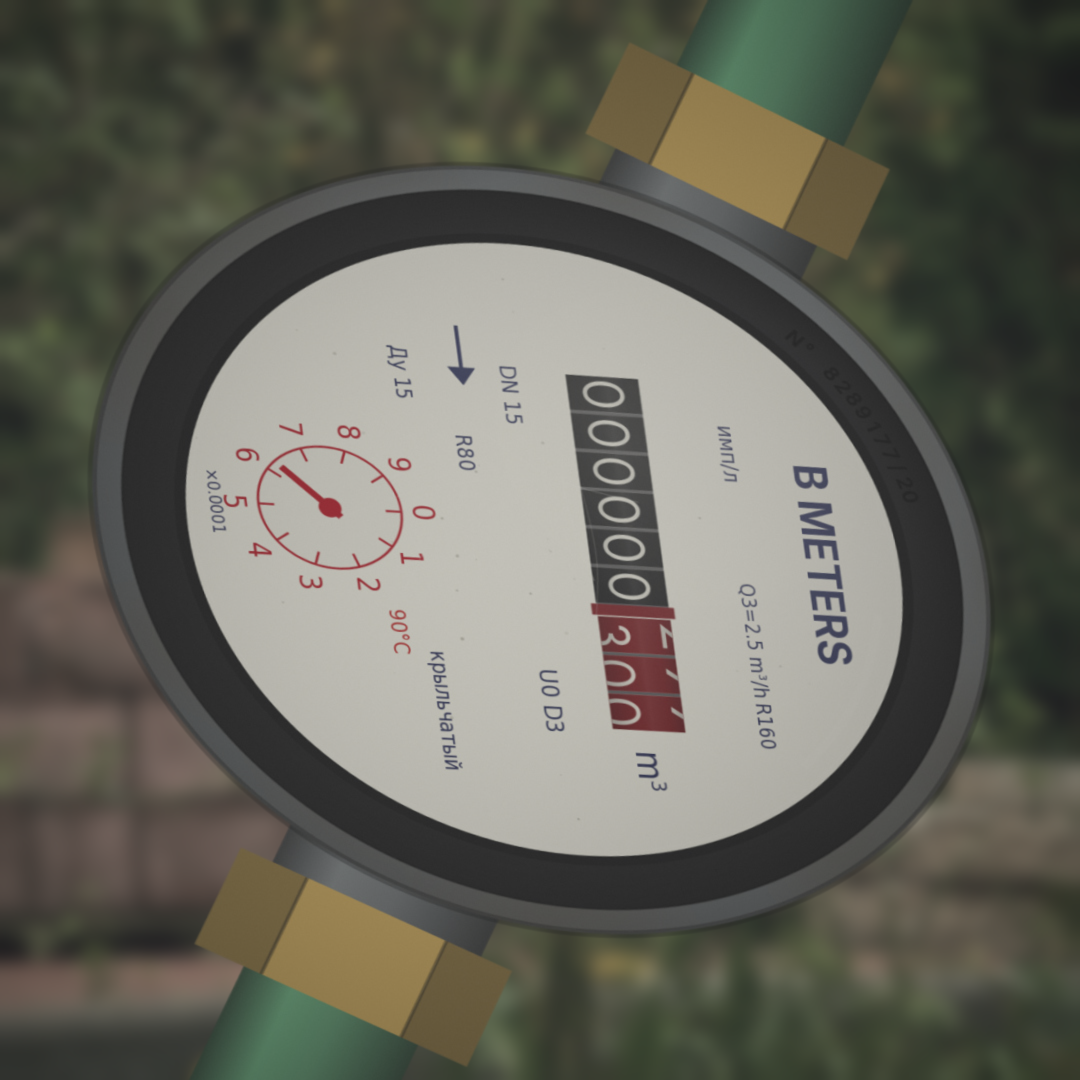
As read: 0.2996m³
